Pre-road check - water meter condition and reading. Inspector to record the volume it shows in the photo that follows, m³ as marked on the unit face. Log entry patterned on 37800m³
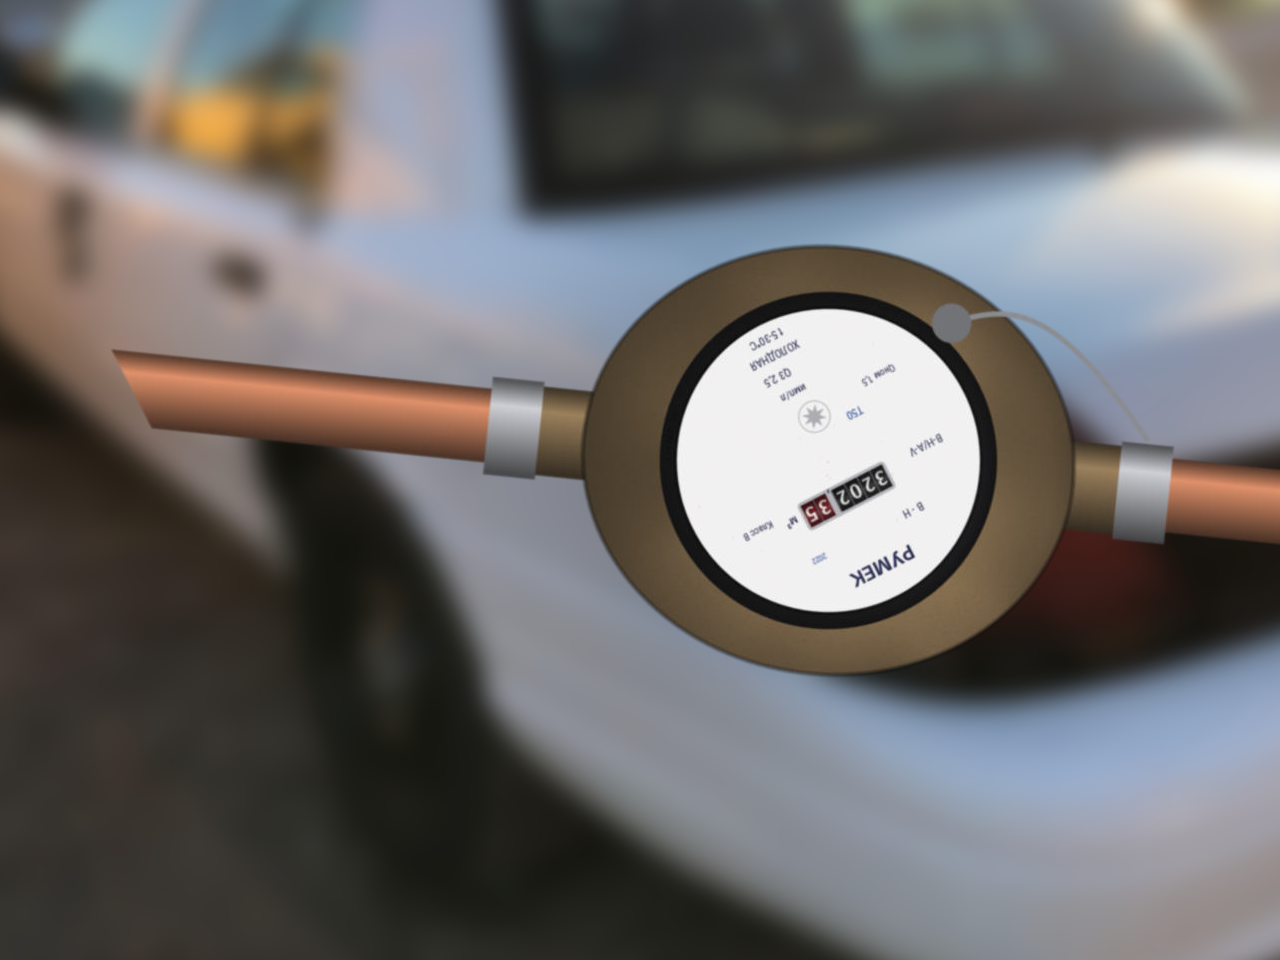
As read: 3202.35m³
